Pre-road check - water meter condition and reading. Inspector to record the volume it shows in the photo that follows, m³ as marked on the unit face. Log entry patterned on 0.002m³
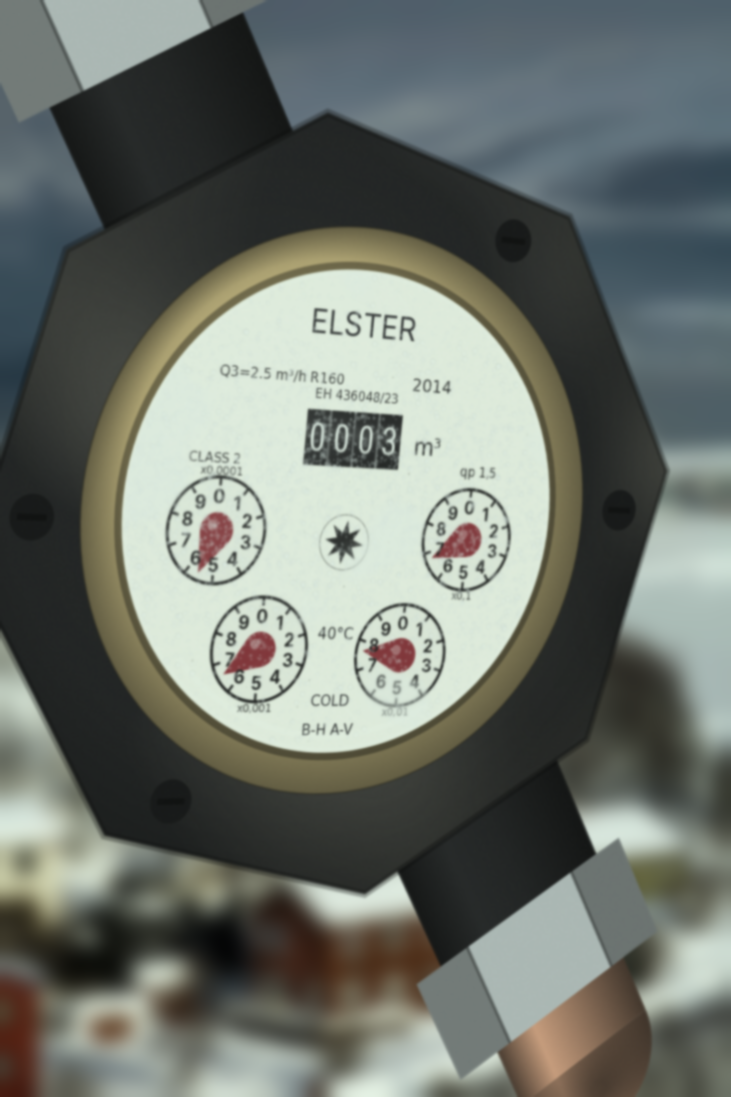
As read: 3.6765m³
